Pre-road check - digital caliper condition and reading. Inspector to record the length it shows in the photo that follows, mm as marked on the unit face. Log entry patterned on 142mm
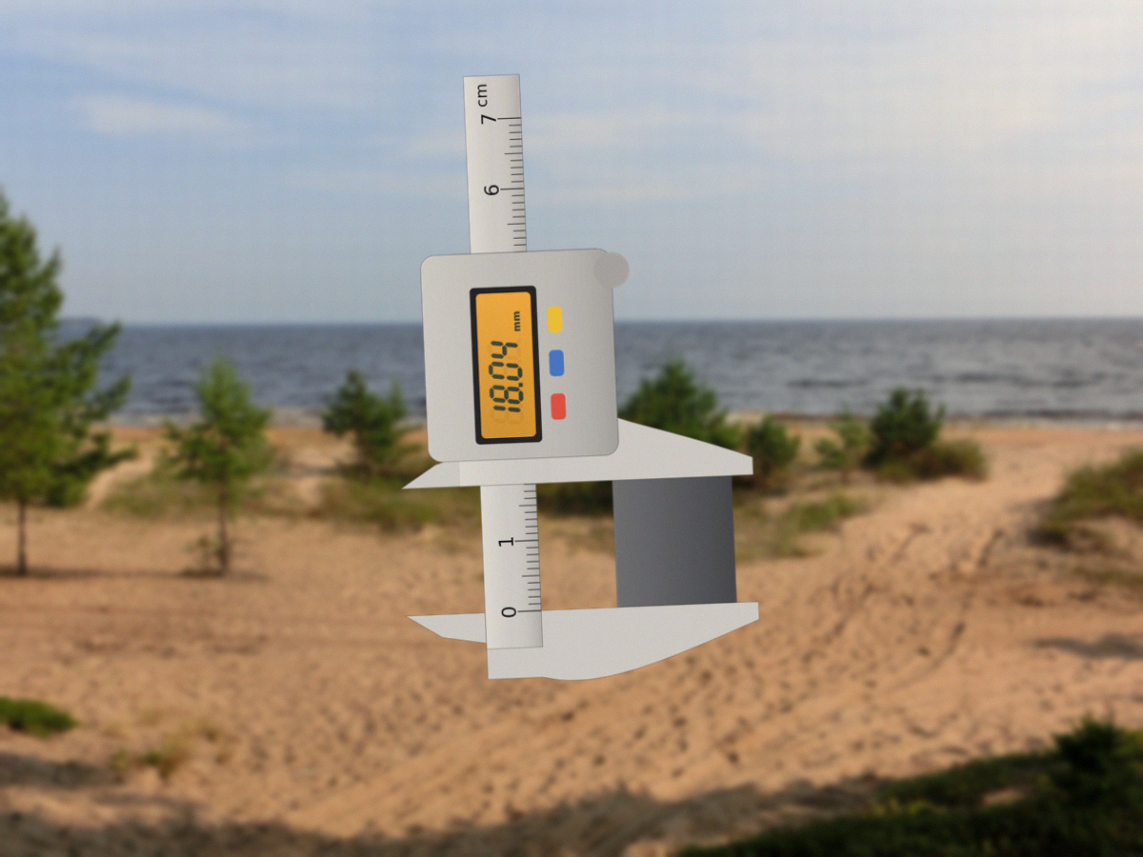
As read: 18.04mm
